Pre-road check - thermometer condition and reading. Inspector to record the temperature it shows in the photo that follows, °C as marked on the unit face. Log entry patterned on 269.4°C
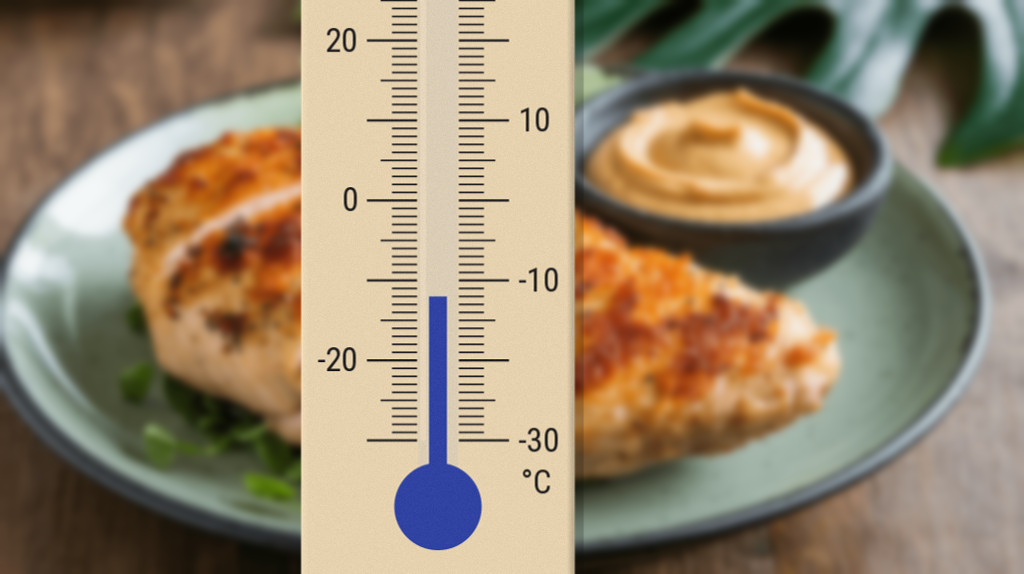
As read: -12°C
